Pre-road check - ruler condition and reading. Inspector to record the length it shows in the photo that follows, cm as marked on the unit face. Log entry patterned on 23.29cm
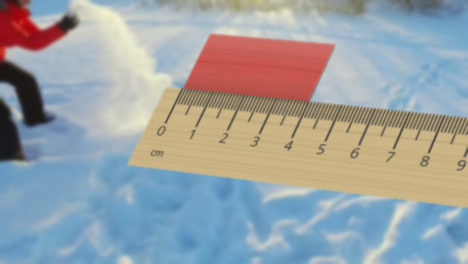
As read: 4cm
